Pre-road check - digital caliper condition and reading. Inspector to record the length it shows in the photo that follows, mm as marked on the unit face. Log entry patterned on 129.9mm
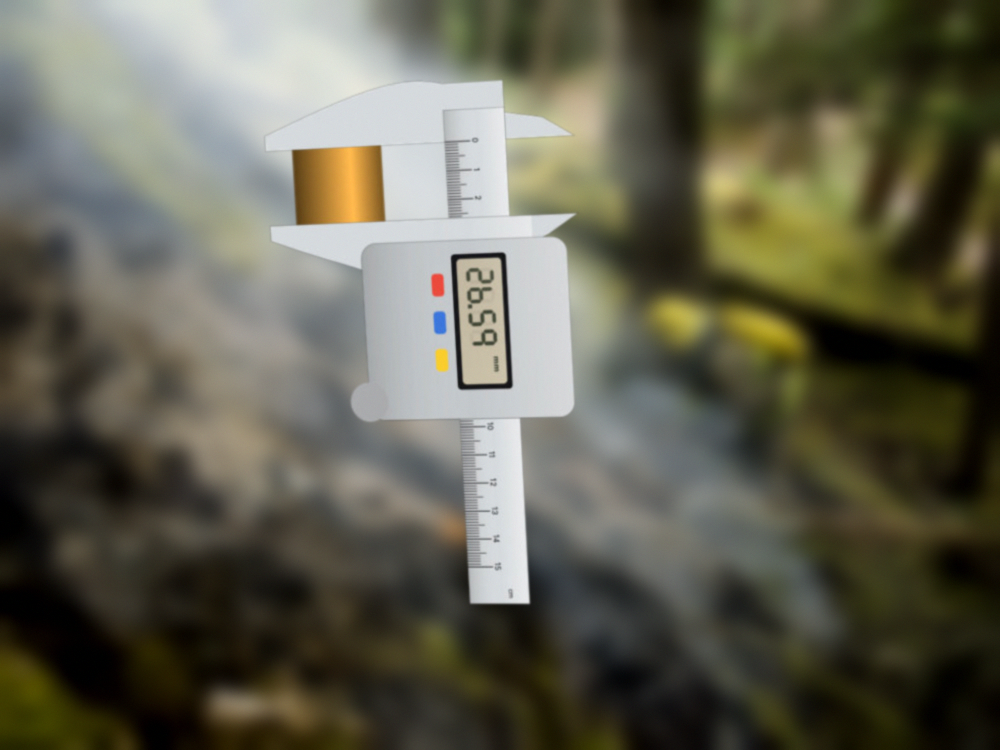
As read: 26.59mm
